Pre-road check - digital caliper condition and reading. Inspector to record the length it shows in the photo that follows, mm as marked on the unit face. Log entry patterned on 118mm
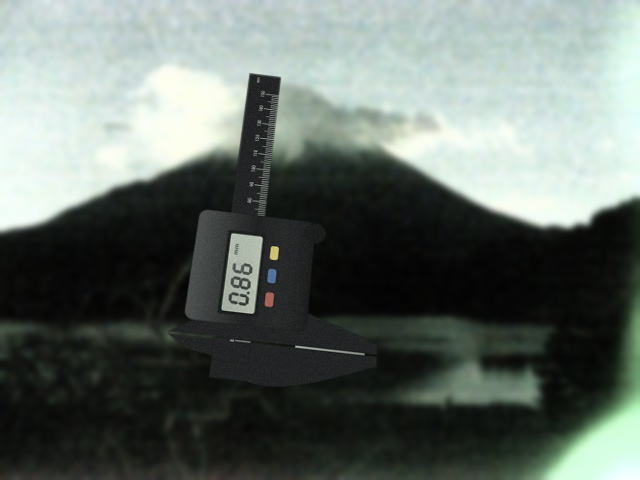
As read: 0.86mm
